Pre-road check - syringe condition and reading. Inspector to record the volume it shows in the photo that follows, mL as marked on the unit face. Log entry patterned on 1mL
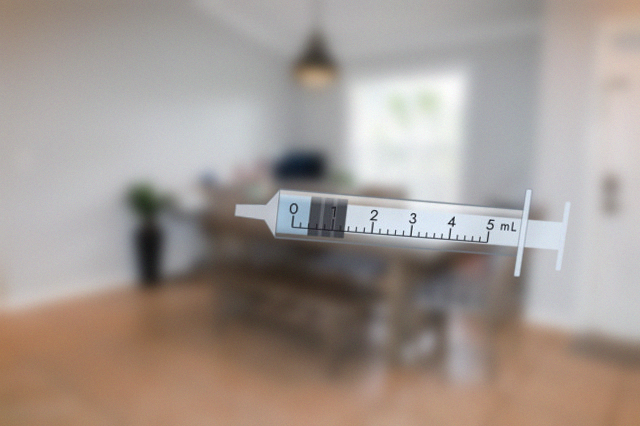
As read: 0.4mL
